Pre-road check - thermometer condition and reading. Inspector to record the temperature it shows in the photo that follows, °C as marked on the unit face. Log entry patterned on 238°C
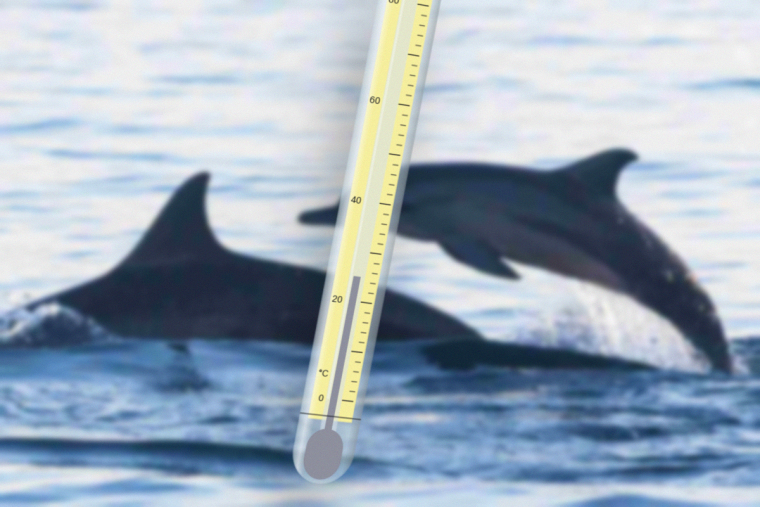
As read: 25°C
